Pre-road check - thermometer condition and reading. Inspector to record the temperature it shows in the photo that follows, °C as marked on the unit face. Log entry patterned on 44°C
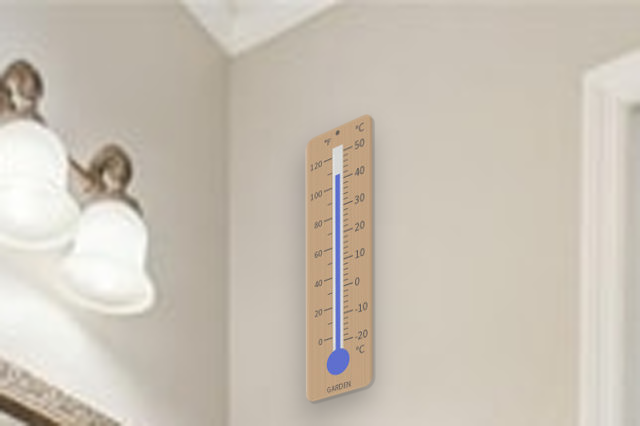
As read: 42°C
